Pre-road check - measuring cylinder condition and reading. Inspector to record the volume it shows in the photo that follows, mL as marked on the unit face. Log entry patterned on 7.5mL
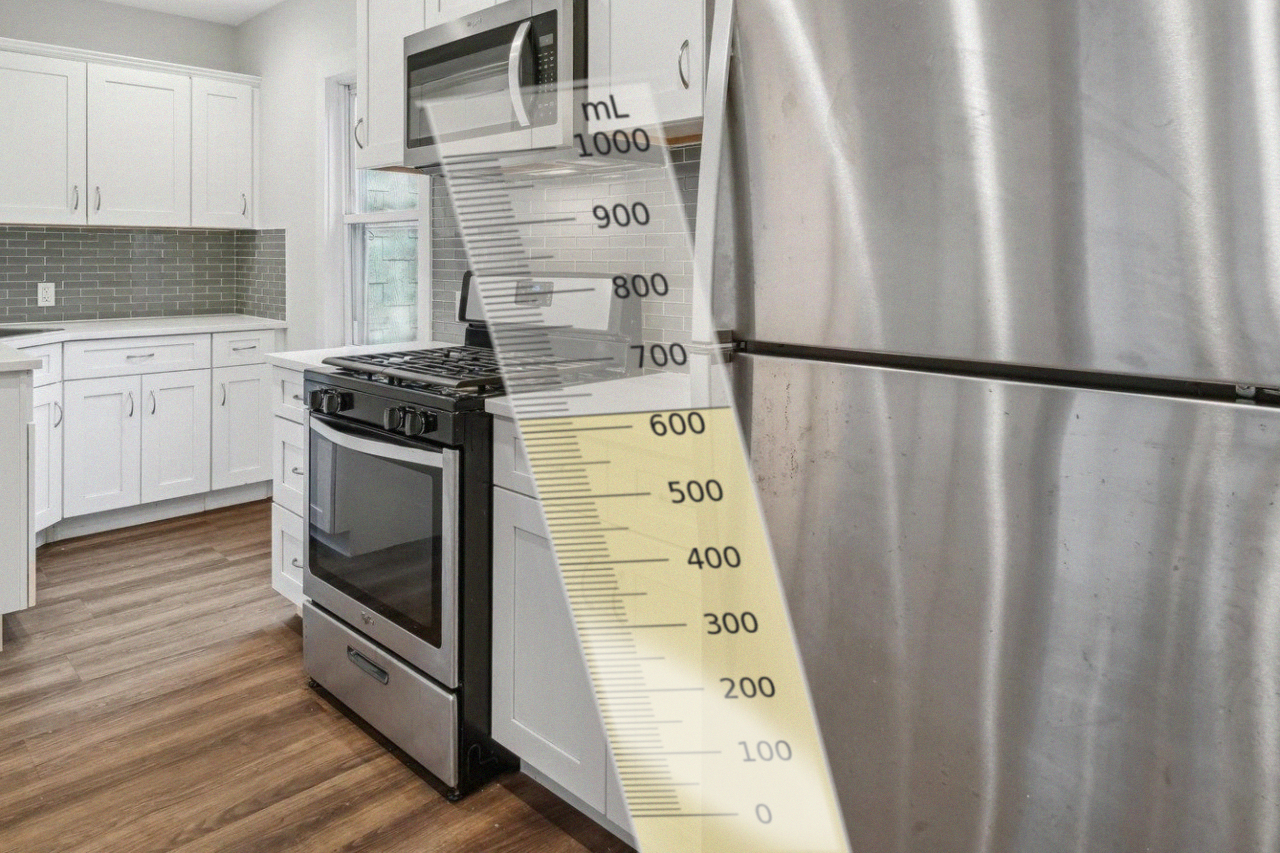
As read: 620mL
